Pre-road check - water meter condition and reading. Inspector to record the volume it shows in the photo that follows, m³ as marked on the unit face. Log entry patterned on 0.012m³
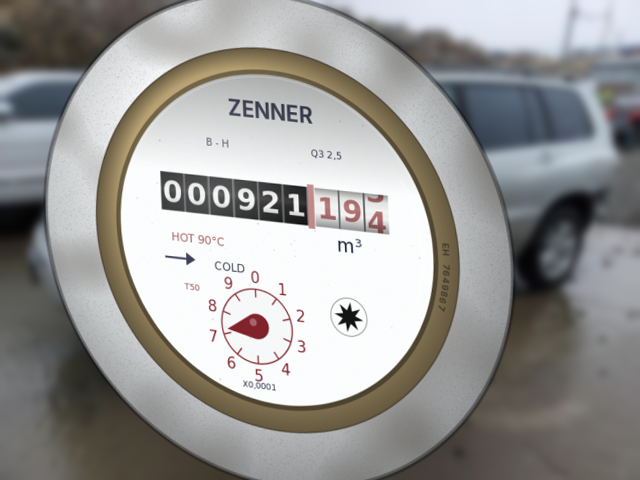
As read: 921.1937m³
